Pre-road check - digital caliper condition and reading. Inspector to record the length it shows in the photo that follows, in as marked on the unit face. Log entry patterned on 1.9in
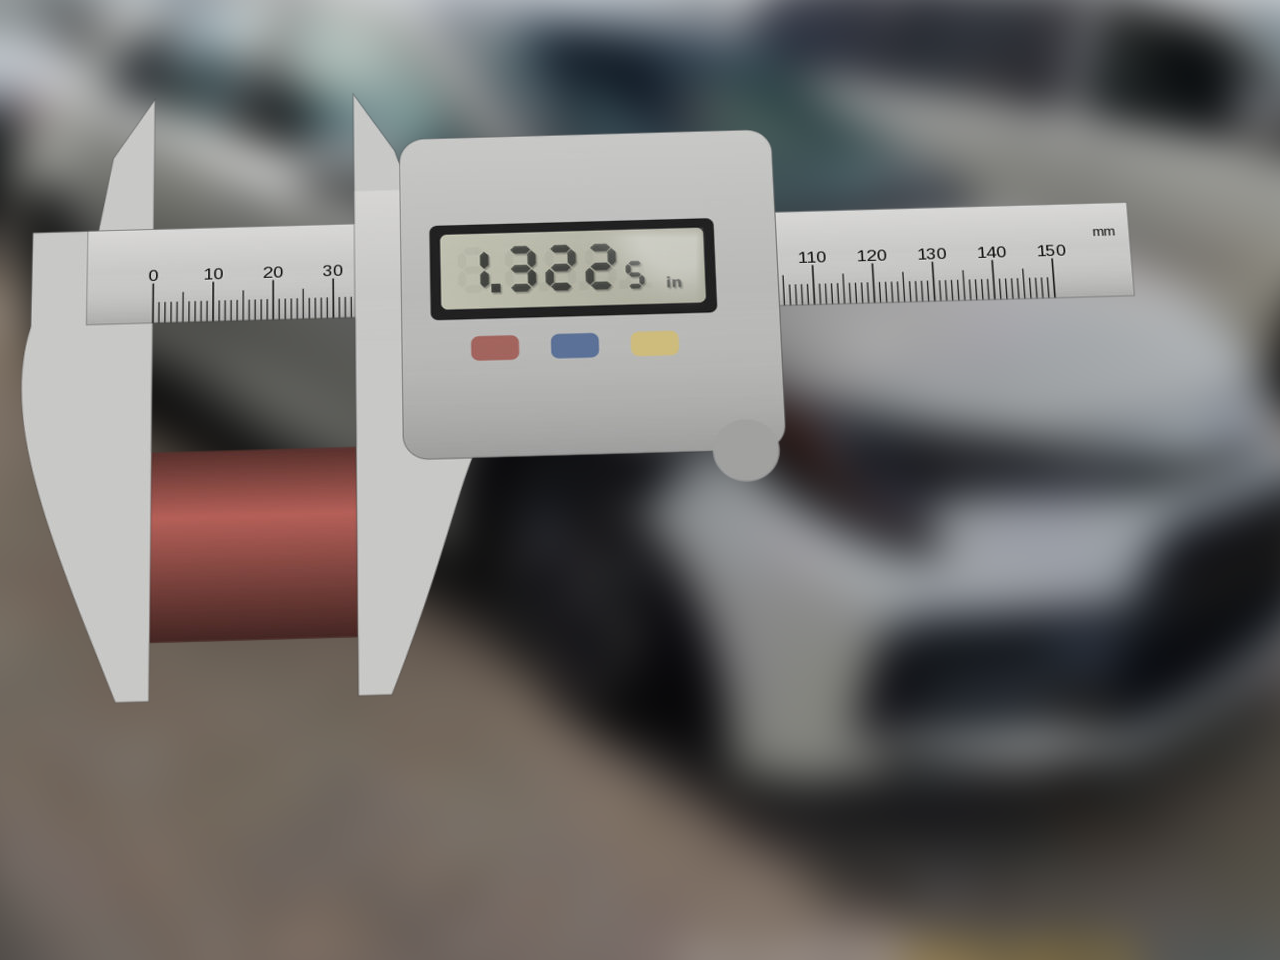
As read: 1.3225in
